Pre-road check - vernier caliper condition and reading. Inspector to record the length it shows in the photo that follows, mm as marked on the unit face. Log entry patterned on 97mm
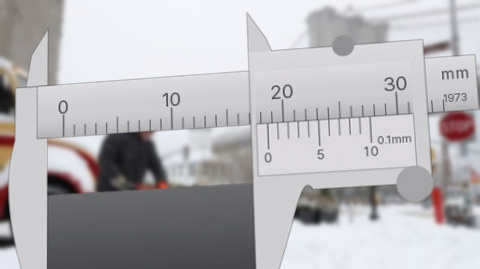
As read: 18.6mm
